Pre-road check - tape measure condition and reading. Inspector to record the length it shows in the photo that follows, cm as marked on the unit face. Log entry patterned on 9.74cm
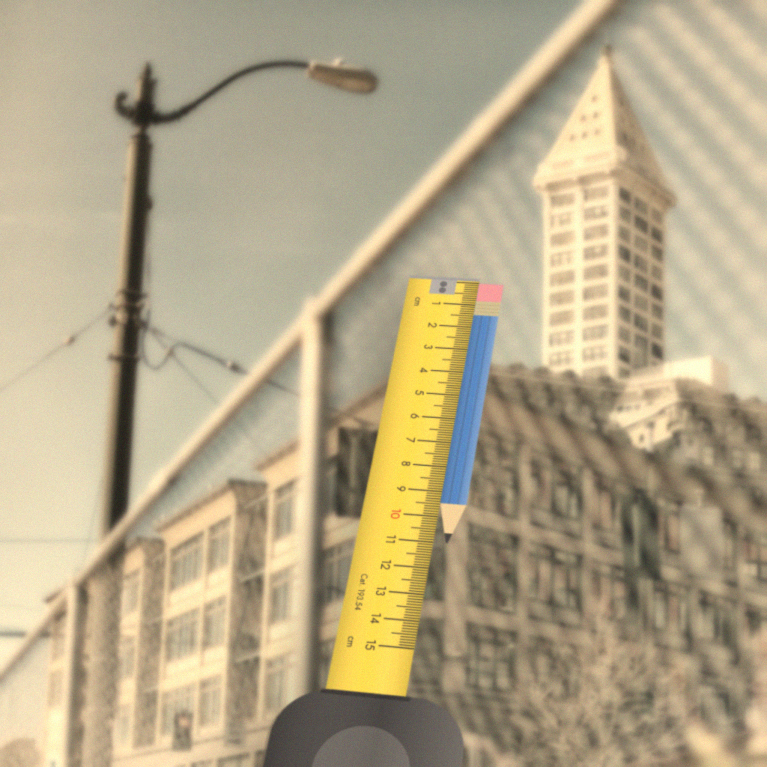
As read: 11cm
